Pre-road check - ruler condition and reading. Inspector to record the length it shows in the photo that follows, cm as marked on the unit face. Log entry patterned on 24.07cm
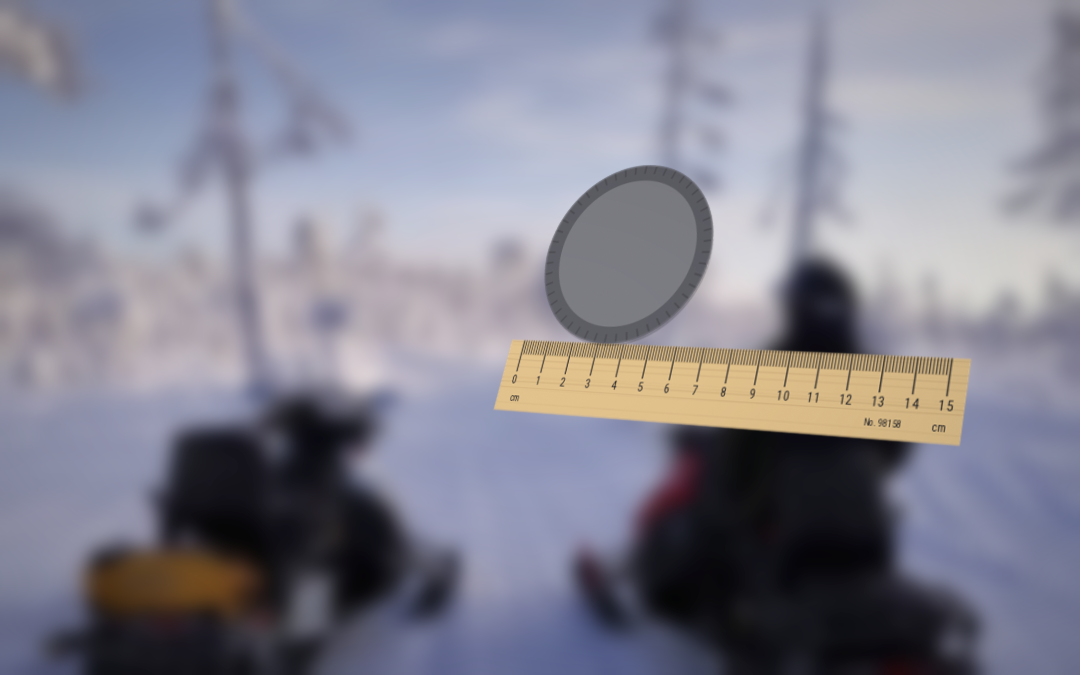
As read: 6.5cm
